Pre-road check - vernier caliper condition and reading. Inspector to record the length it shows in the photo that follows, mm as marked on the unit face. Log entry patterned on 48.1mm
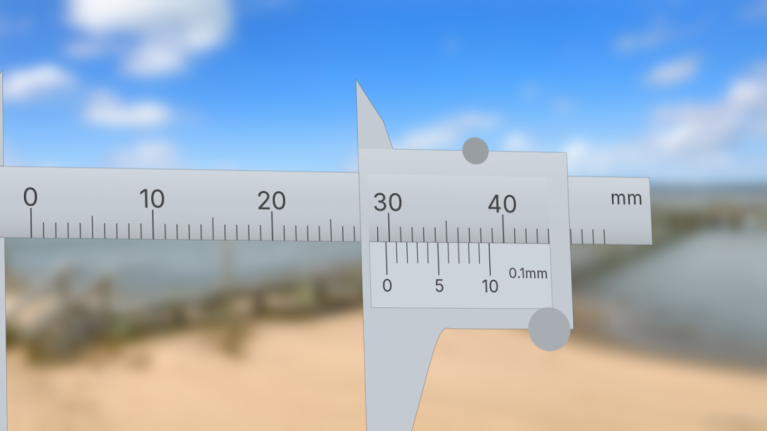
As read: 29.7mm
